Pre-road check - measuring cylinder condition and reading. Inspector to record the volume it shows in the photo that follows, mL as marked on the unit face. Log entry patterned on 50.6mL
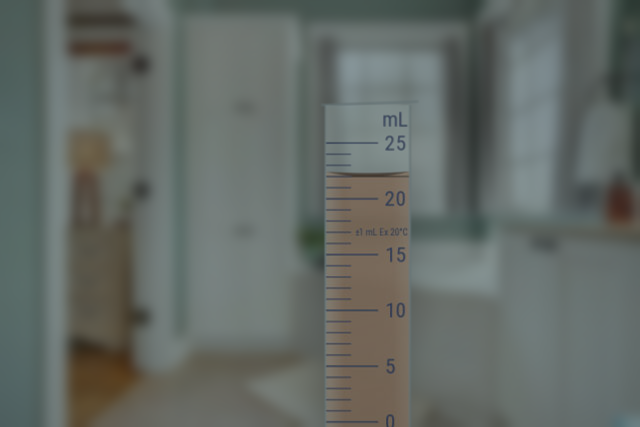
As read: 22mL
